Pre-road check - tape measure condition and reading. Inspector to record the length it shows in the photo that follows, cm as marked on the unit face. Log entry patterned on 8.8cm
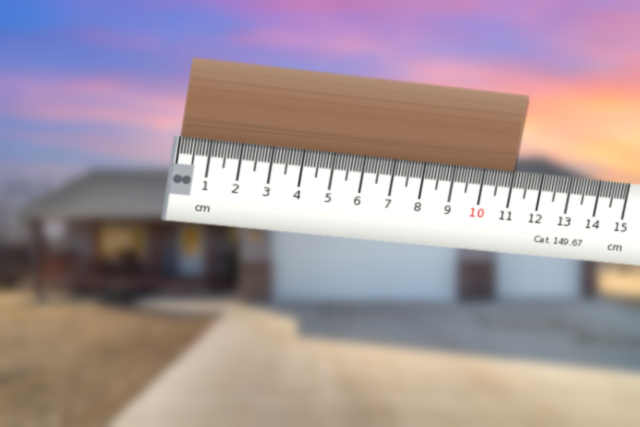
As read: 11cm
